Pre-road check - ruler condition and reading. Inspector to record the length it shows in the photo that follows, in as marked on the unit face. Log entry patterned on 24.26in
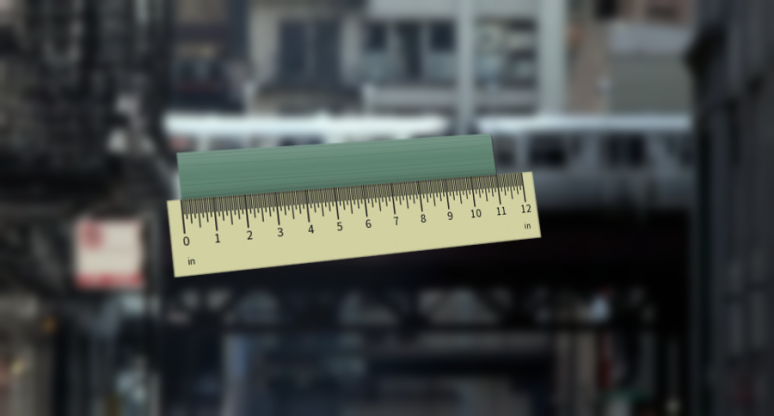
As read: 11in
